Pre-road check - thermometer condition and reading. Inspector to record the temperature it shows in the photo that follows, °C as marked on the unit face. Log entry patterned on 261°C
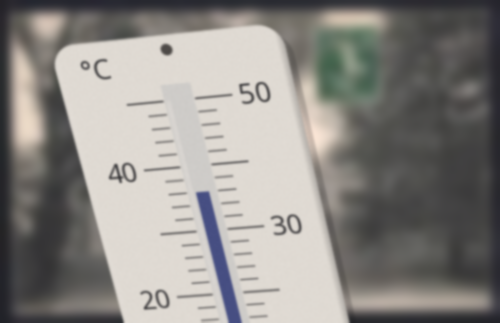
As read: 36°C
